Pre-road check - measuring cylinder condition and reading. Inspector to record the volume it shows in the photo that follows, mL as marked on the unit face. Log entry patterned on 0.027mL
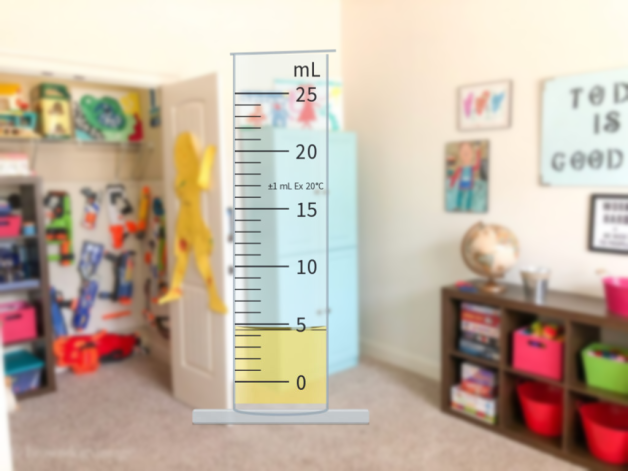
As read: 4.5mL
